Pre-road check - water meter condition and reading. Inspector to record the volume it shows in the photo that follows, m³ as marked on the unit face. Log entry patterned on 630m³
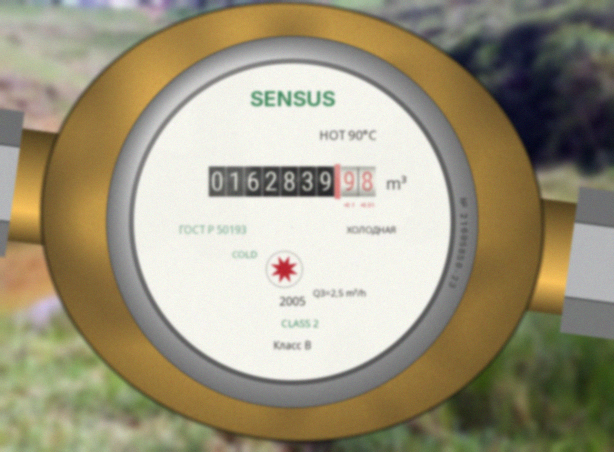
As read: 162839.98m³
